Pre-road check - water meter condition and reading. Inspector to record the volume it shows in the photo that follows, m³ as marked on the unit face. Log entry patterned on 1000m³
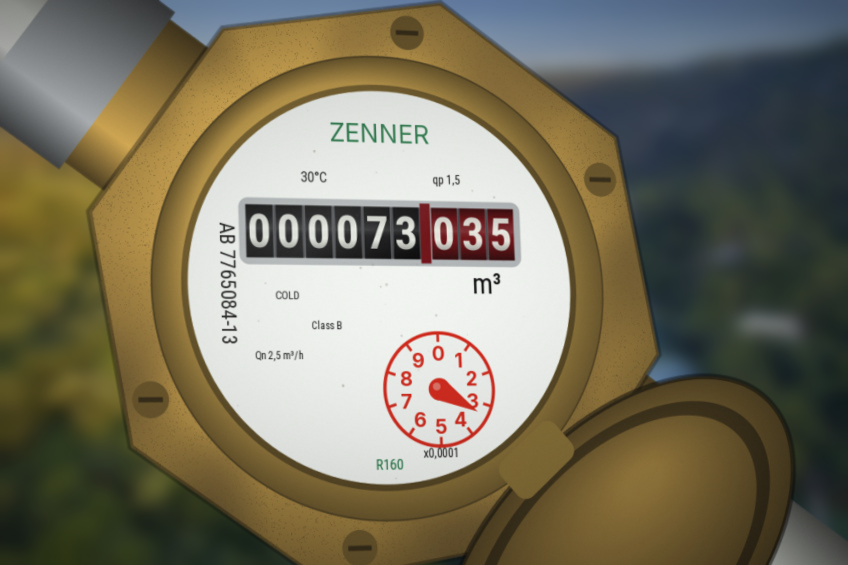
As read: 73.0353m³
